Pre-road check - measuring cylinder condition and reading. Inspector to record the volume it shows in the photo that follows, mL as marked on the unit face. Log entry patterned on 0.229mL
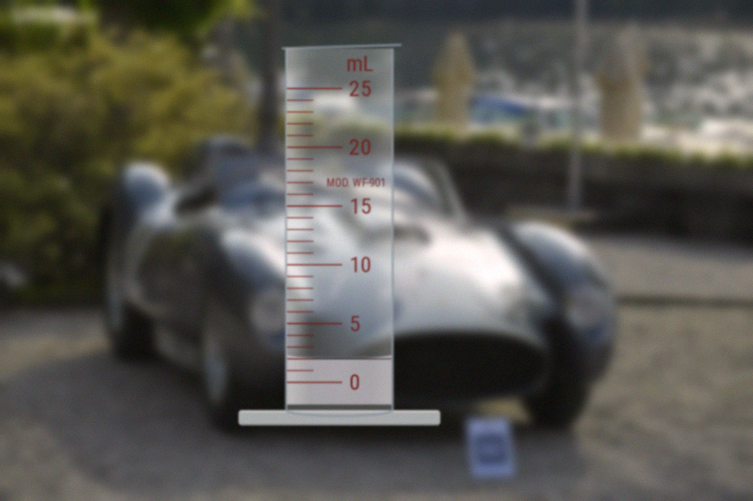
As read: 2mL
